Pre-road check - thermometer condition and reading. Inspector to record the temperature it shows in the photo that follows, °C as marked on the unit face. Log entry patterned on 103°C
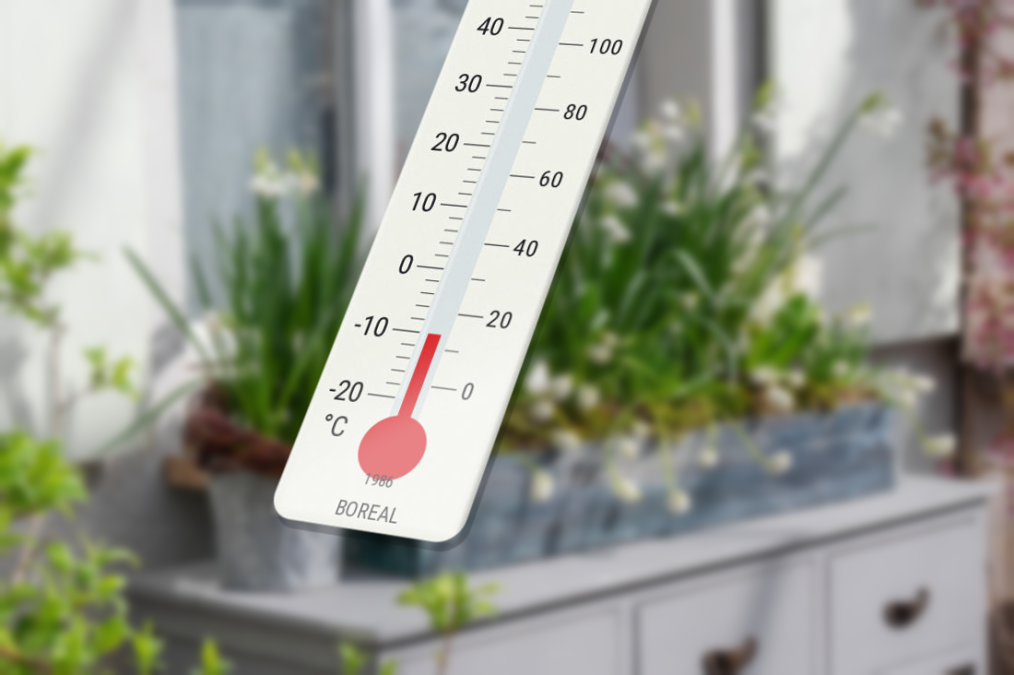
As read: -10°C
